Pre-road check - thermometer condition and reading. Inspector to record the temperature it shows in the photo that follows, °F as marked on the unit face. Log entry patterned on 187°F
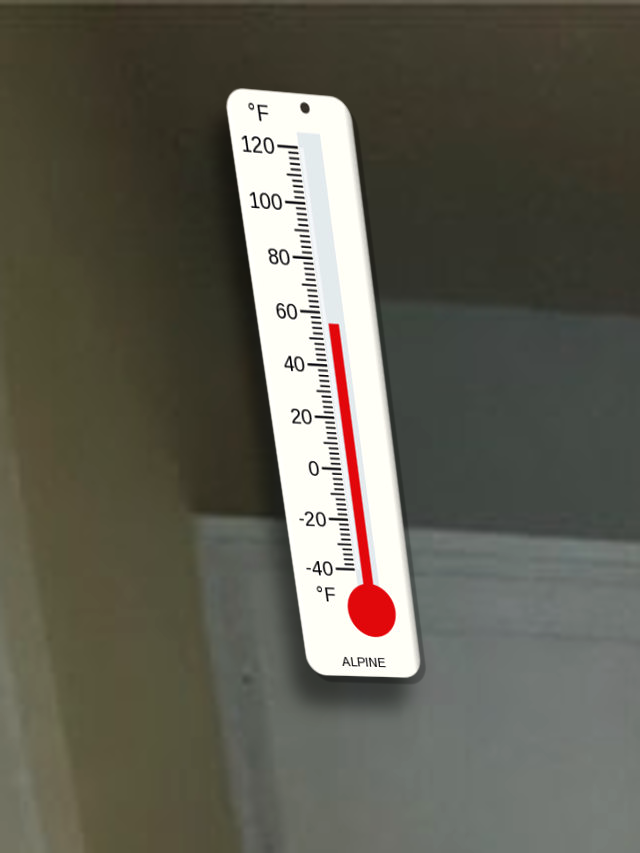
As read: 56°F
